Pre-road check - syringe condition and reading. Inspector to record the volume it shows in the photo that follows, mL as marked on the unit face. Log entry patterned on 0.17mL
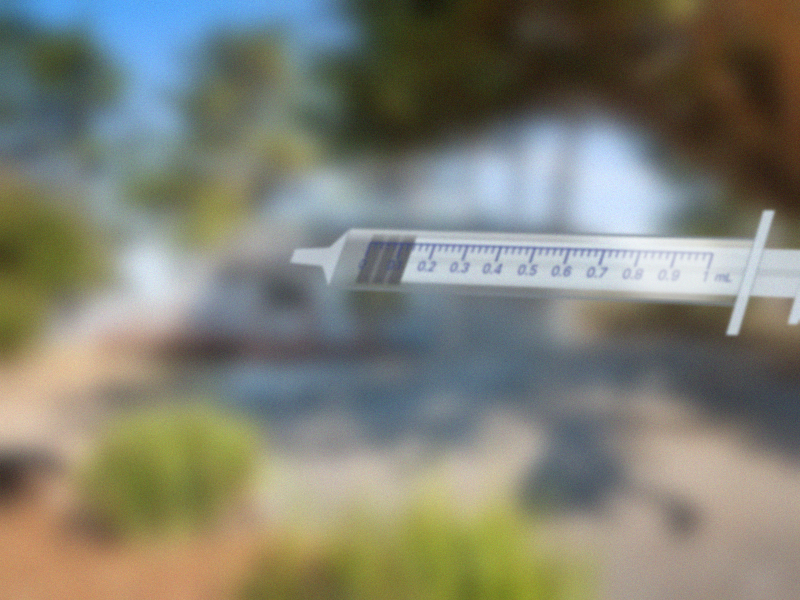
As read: 0mL
